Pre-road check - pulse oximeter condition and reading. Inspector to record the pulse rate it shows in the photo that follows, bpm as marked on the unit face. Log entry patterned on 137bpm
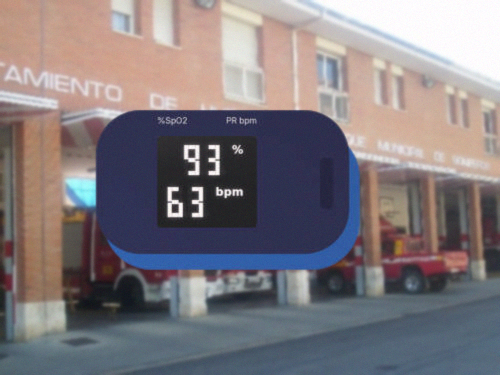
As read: 63bpm
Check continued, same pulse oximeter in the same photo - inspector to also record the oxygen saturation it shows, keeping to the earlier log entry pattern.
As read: 93%
